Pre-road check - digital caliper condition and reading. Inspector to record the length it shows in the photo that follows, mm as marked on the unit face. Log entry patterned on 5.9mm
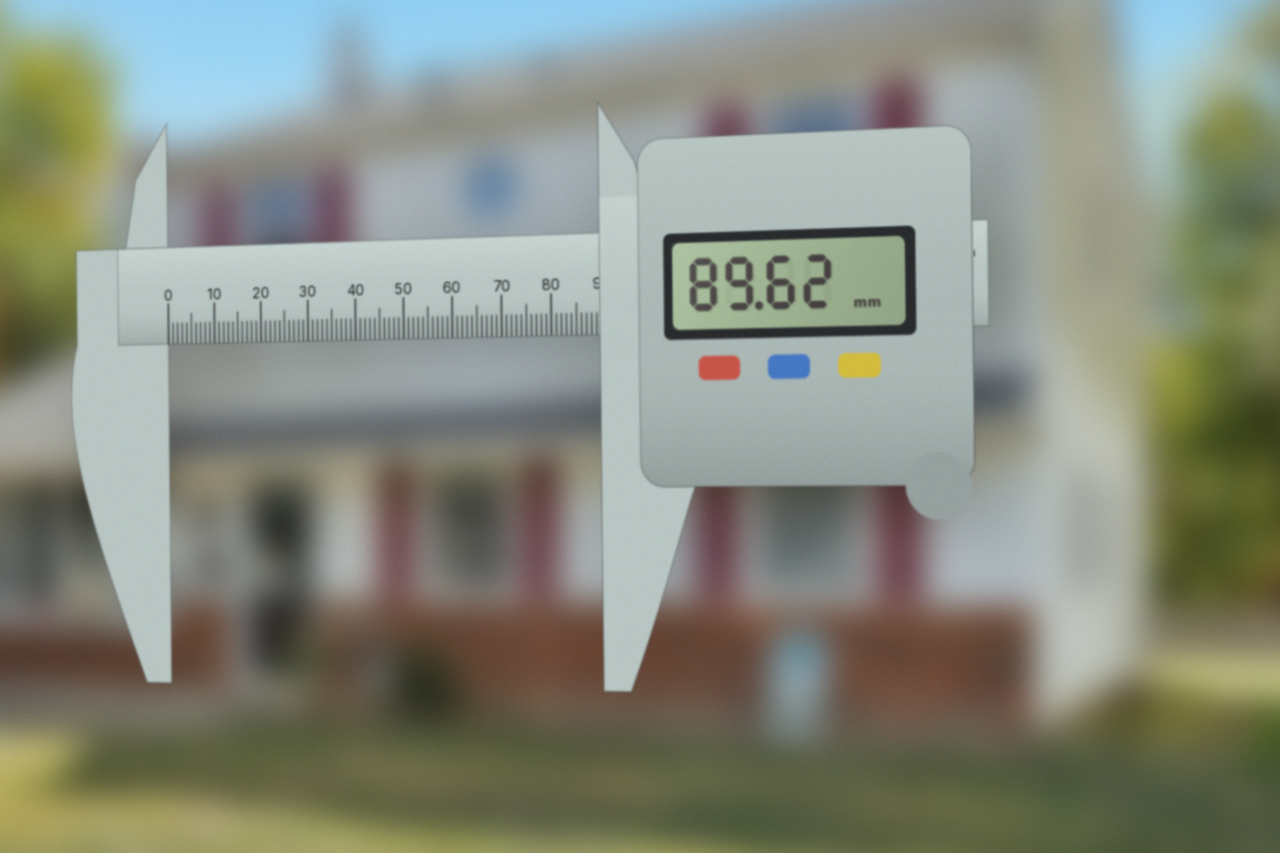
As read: 89.62mm
